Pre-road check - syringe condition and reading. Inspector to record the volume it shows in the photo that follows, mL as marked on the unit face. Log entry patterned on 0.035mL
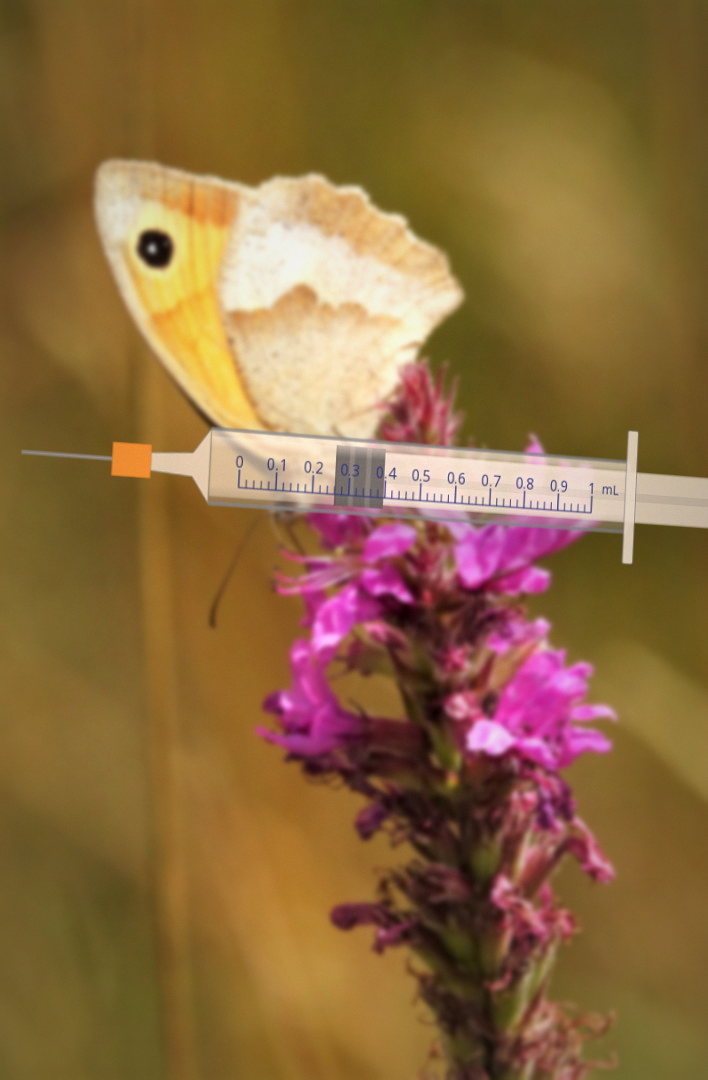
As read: 0.26mL
